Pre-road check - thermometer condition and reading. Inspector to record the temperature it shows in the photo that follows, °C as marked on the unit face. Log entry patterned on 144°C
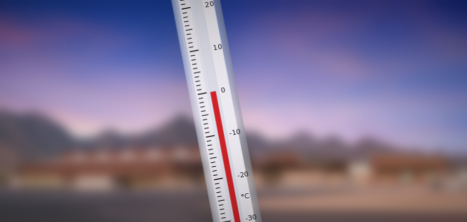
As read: 0°C
